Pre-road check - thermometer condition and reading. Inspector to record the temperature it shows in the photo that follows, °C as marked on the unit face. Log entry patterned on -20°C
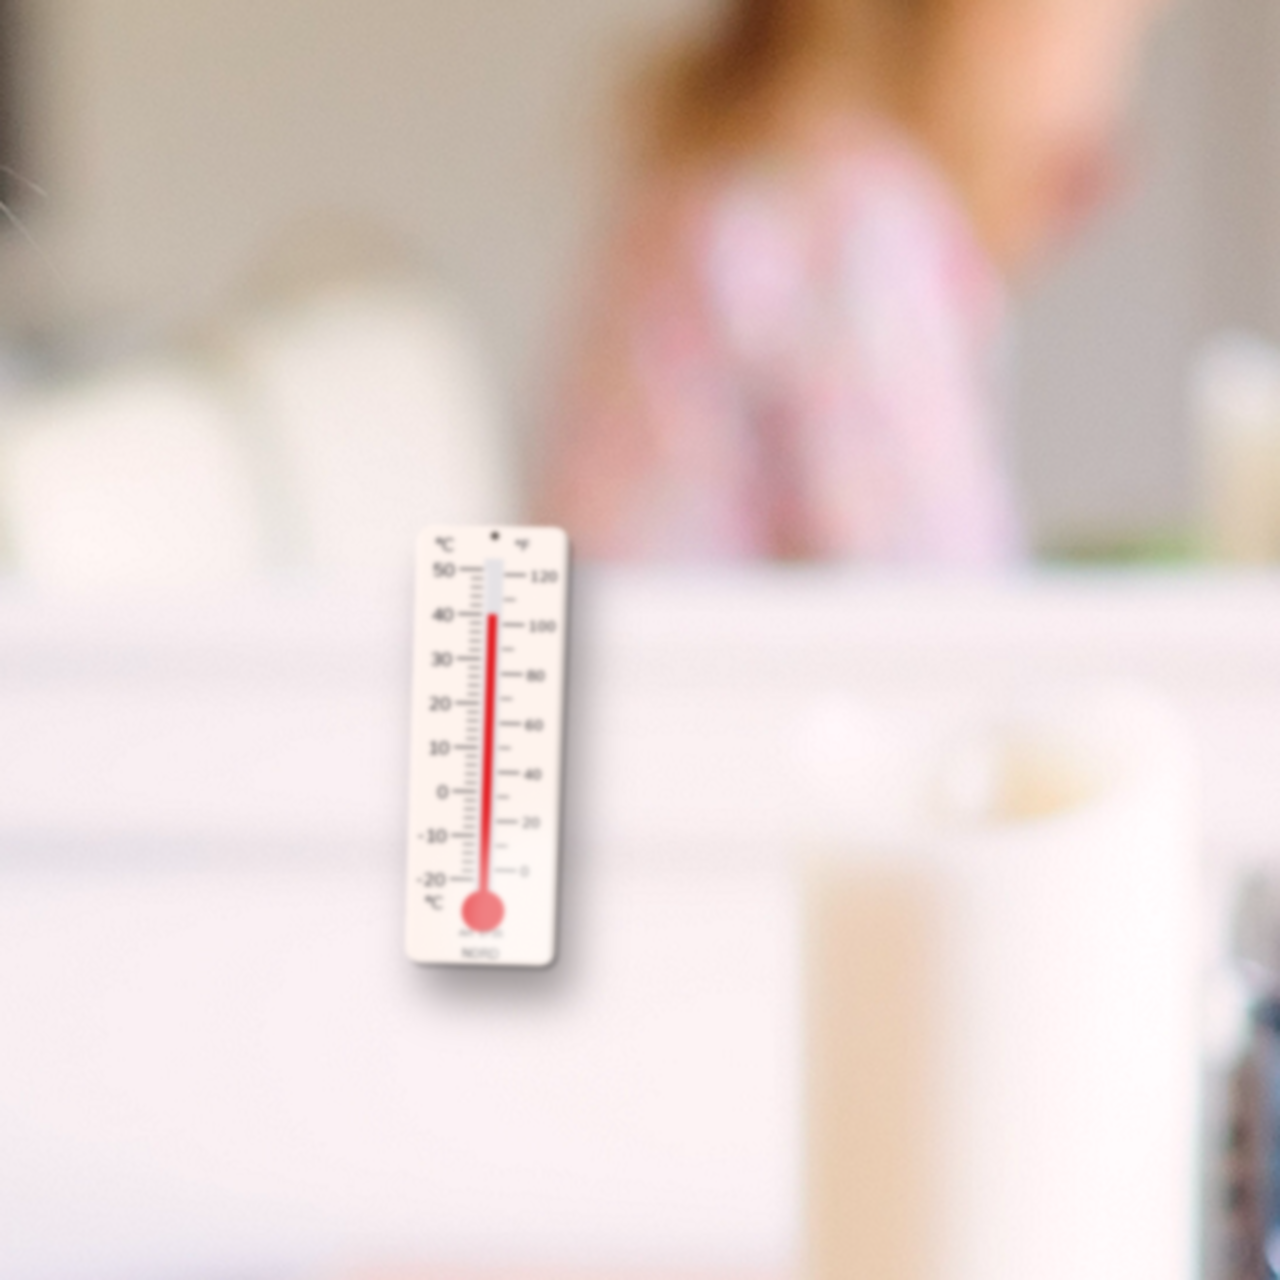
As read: 40°C
